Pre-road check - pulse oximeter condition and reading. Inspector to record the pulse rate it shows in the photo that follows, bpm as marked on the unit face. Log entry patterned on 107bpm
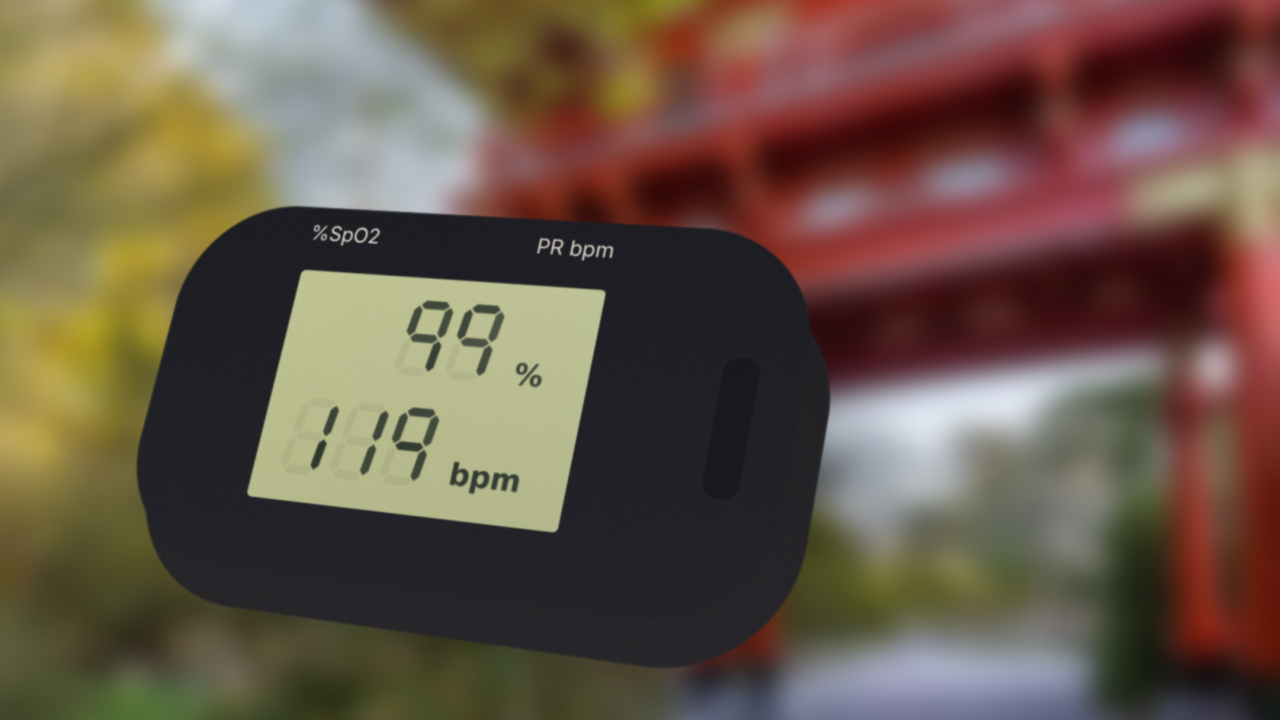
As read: 119bpm
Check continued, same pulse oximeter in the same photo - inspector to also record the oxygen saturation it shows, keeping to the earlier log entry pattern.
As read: 99%
